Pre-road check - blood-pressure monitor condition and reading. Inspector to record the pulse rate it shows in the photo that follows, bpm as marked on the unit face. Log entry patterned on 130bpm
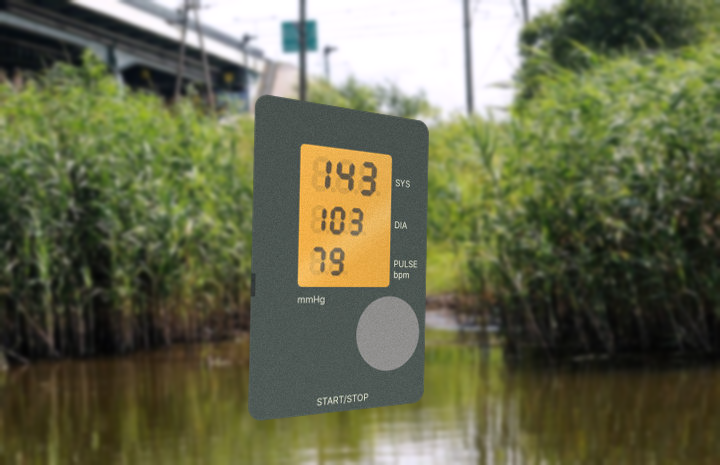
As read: 79bpm
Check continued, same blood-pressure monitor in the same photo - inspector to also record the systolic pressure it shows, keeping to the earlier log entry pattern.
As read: 143mmHg
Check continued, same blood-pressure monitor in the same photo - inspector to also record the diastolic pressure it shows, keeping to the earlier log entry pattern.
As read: 103mmHg
